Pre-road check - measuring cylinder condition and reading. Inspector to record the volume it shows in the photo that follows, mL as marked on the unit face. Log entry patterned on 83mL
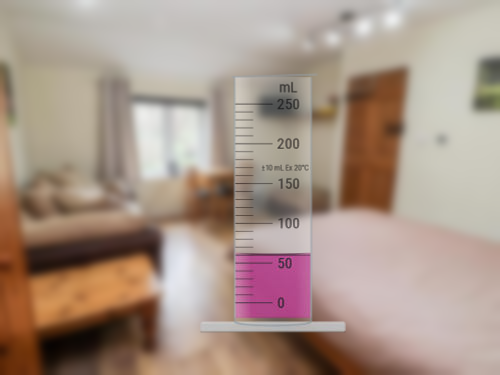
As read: 60mL
